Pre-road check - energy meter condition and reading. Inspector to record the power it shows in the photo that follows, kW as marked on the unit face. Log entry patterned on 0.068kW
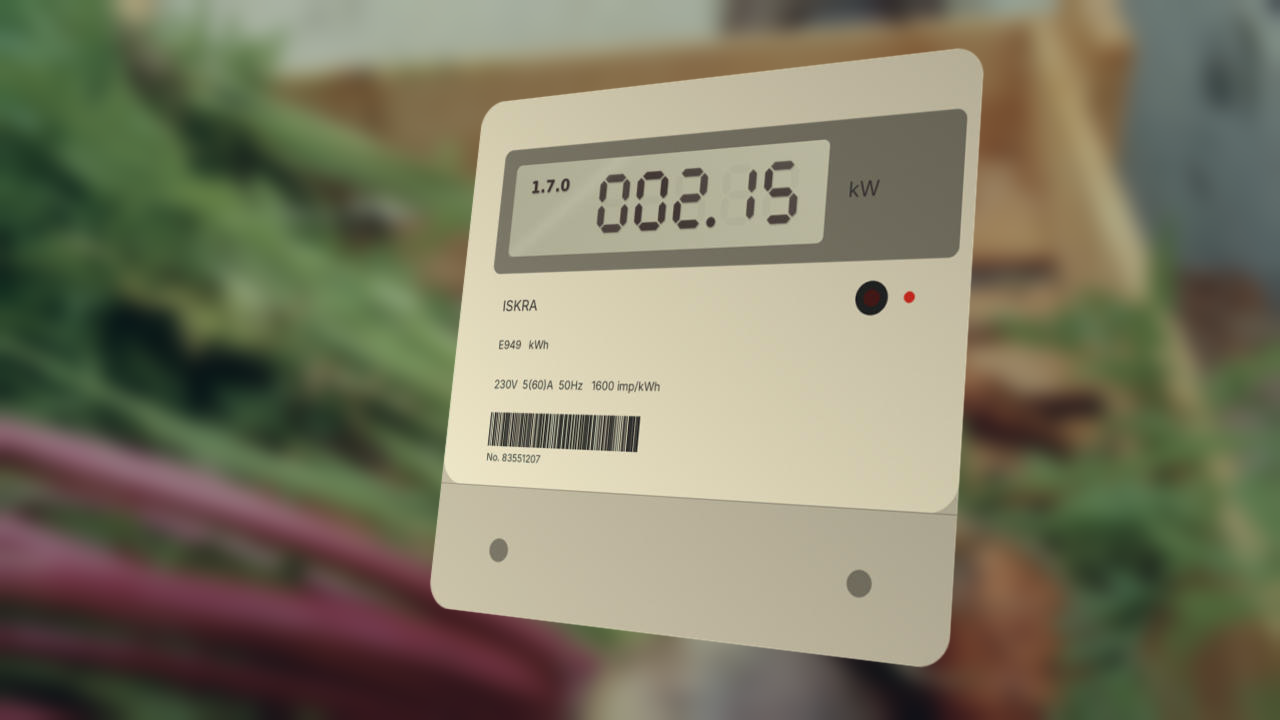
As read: 2.15kW
